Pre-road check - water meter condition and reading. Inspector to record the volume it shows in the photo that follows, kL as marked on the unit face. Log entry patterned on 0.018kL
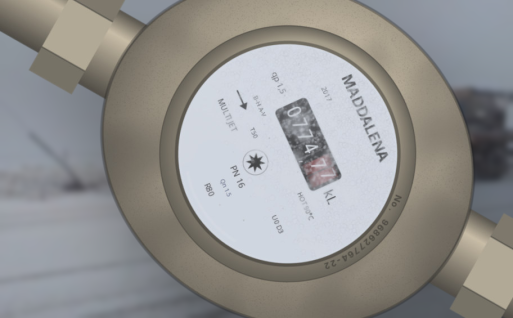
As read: 774.77kL
